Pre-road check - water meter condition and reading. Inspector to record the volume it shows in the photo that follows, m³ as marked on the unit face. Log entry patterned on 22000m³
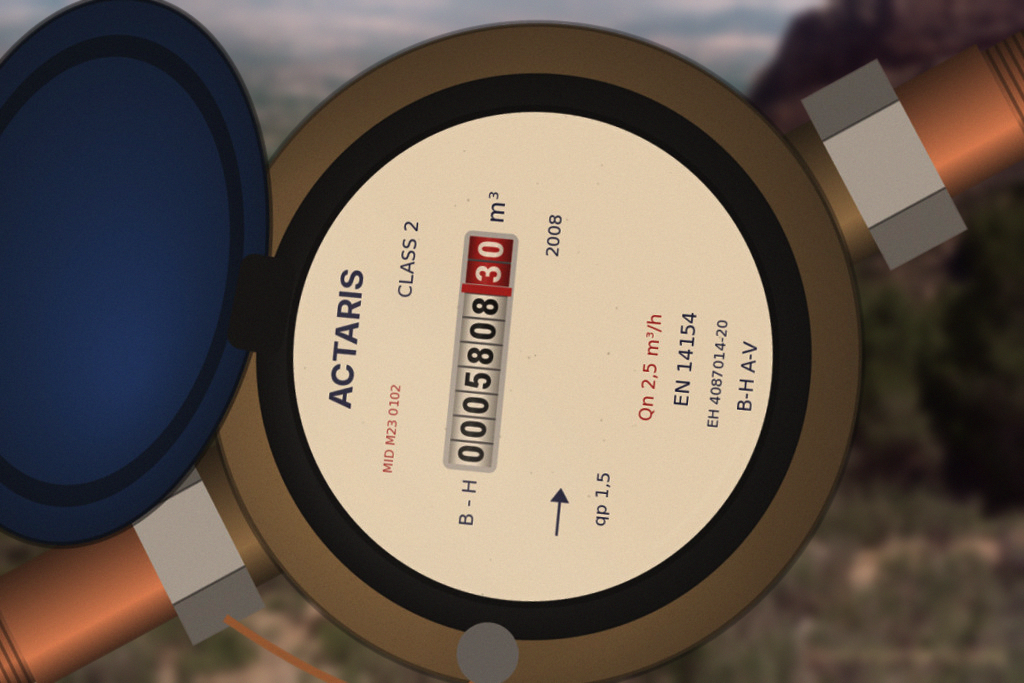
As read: 5808.30m³
